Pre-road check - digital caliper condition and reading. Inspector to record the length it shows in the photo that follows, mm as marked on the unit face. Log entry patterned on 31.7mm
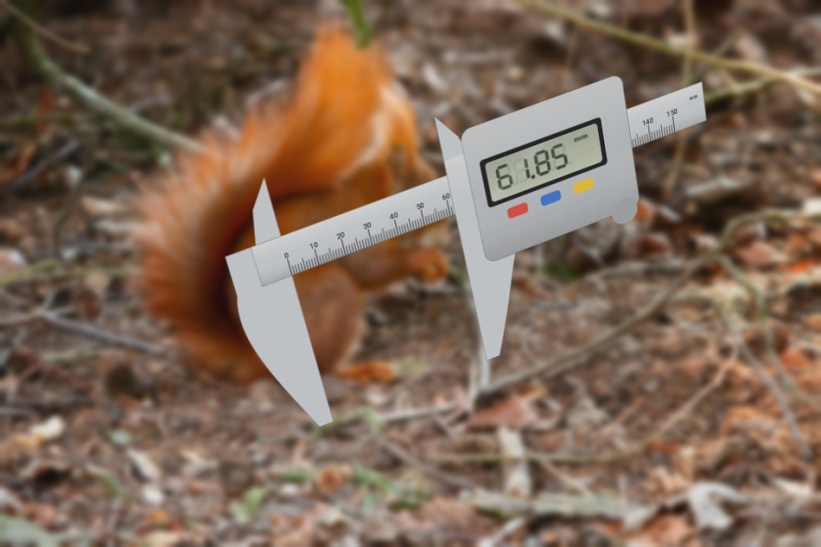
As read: 61.85mm
